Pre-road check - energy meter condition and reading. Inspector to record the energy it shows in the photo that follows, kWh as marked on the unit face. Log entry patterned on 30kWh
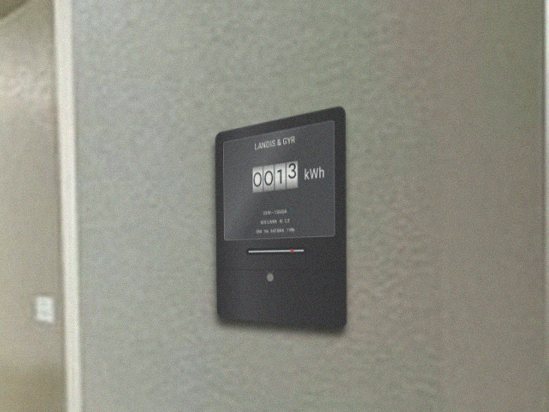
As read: 13kWh
